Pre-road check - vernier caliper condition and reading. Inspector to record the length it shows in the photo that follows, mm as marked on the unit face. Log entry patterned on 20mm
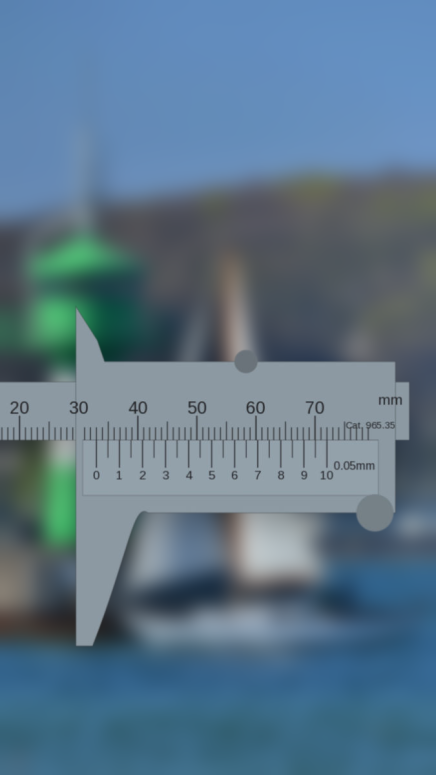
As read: 33.0mm
